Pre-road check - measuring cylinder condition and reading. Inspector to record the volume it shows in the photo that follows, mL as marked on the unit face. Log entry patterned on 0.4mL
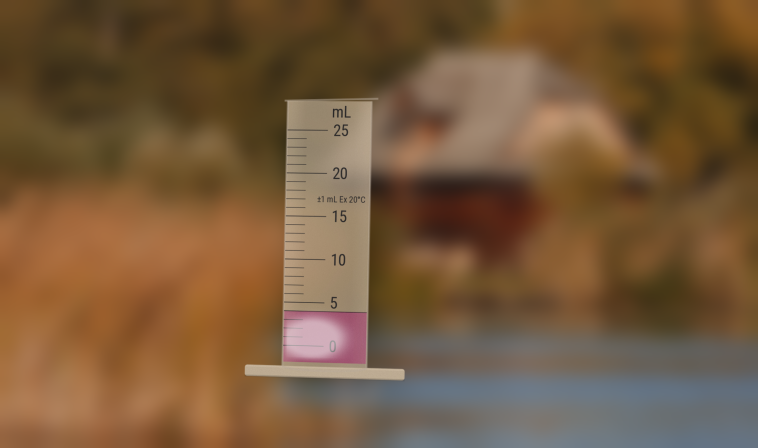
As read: 4mL
